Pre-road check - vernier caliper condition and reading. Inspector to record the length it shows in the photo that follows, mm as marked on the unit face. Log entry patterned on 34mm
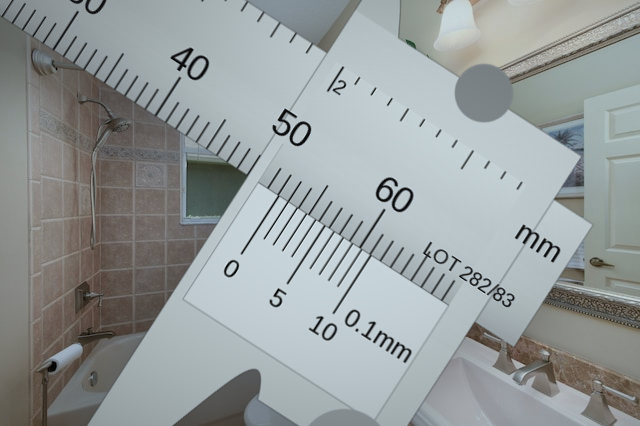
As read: 52.1mm
